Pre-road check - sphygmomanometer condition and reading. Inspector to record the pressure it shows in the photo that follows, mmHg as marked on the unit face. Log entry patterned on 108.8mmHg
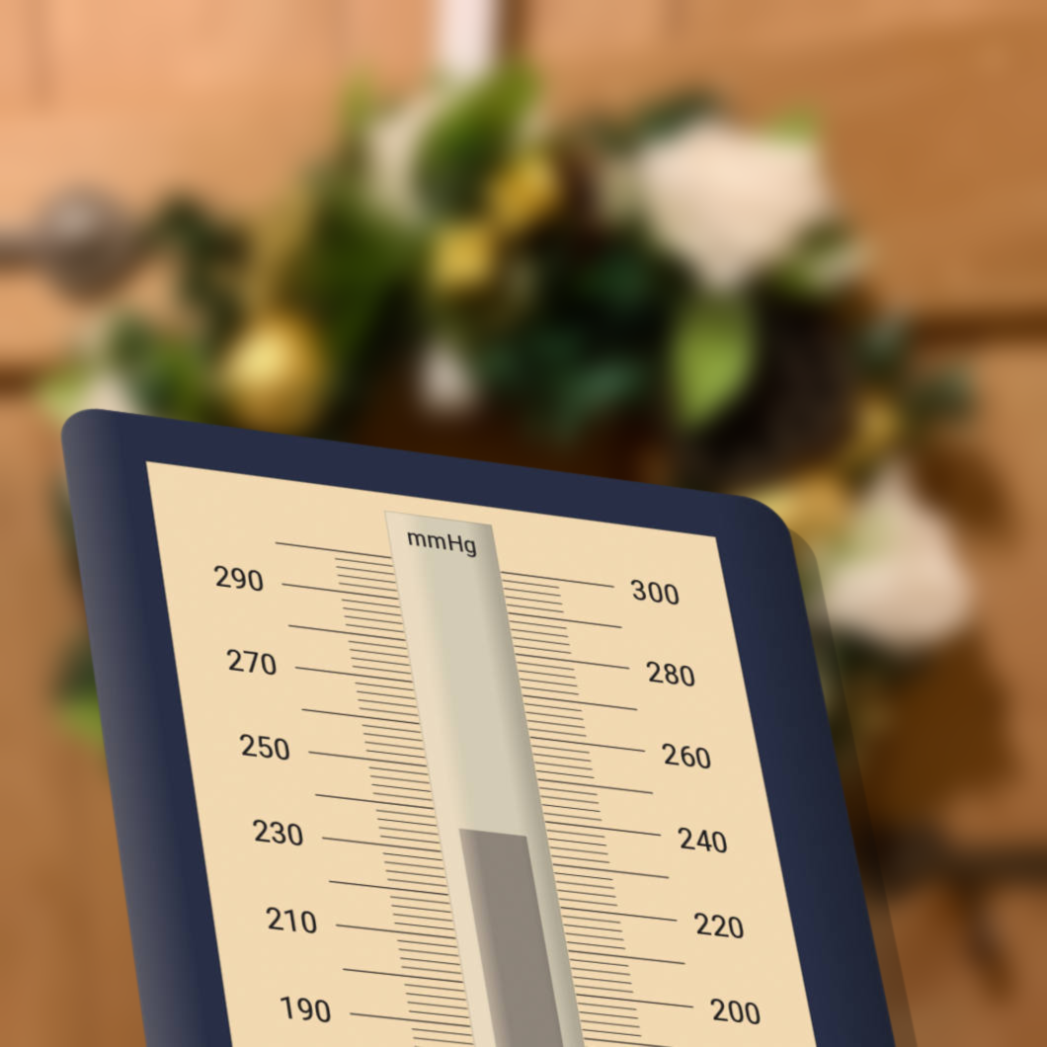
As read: 236mmHg
